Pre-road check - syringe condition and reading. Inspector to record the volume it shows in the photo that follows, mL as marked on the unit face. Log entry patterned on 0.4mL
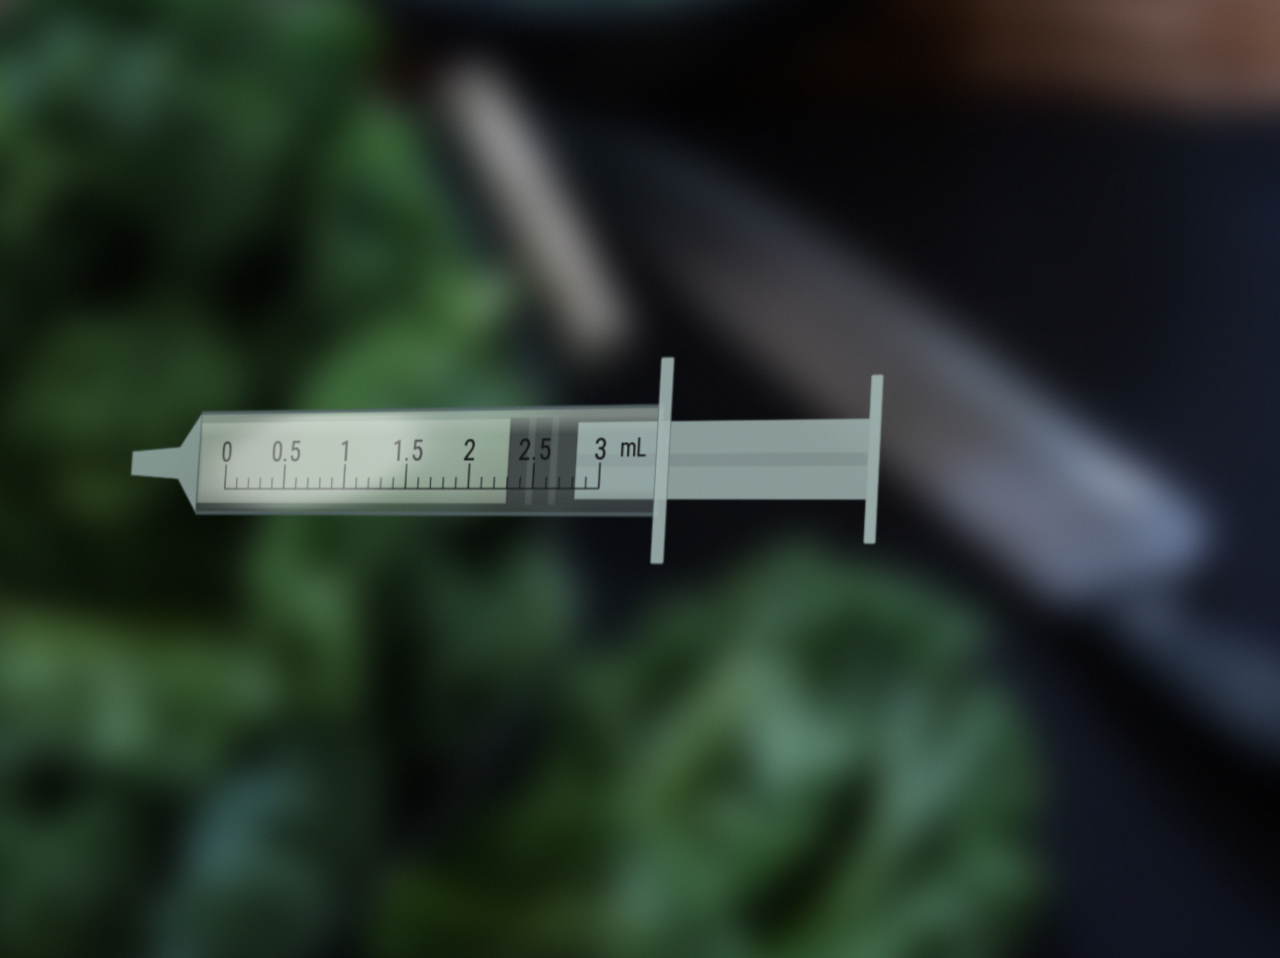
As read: 2.3mL
